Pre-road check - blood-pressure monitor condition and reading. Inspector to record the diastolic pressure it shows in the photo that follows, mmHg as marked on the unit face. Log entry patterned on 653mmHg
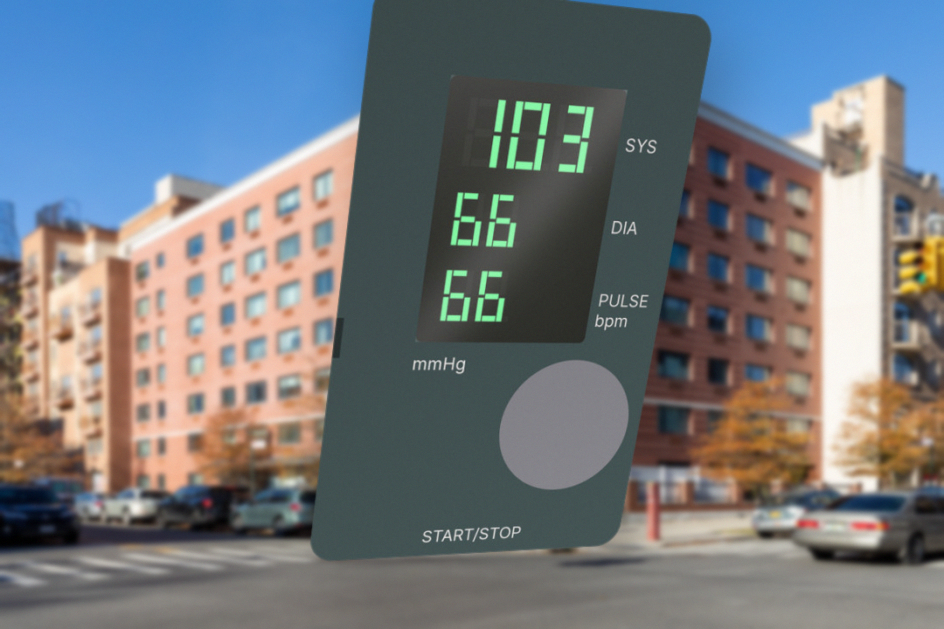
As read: 66mmHg
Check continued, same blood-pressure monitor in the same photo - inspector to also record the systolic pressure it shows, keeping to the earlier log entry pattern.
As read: 103mmHg
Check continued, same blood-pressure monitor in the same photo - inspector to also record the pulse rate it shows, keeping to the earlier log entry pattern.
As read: 66bpm
